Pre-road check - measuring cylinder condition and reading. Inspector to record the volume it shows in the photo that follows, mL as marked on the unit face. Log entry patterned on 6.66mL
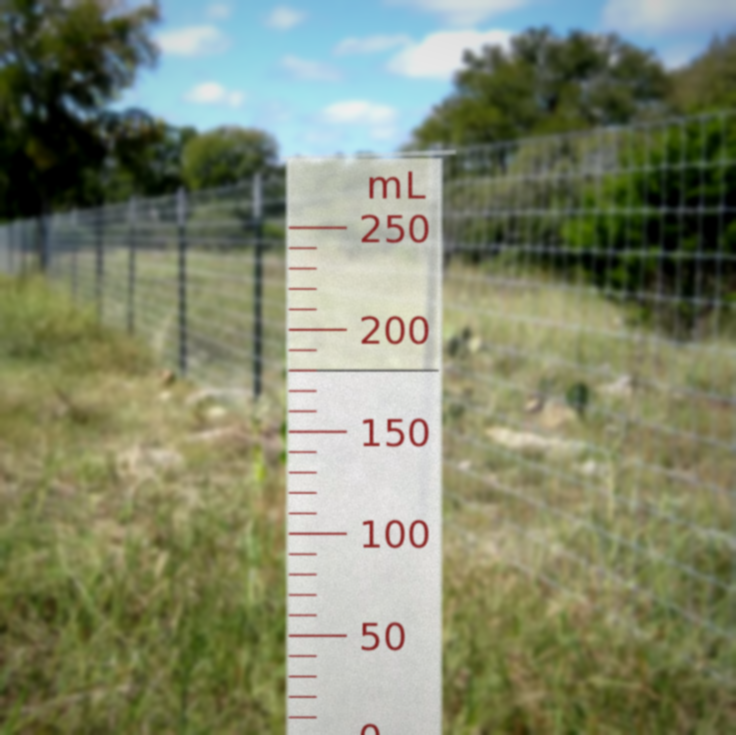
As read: 180mL
